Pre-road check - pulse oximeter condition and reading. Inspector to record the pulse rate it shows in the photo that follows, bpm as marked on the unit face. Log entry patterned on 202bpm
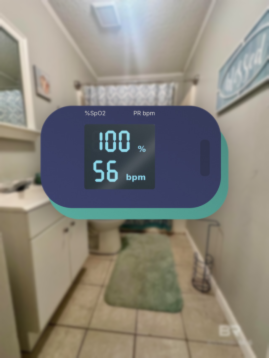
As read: 56bpm
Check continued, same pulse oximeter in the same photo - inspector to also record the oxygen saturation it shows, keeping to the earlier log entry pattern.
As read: 100%
